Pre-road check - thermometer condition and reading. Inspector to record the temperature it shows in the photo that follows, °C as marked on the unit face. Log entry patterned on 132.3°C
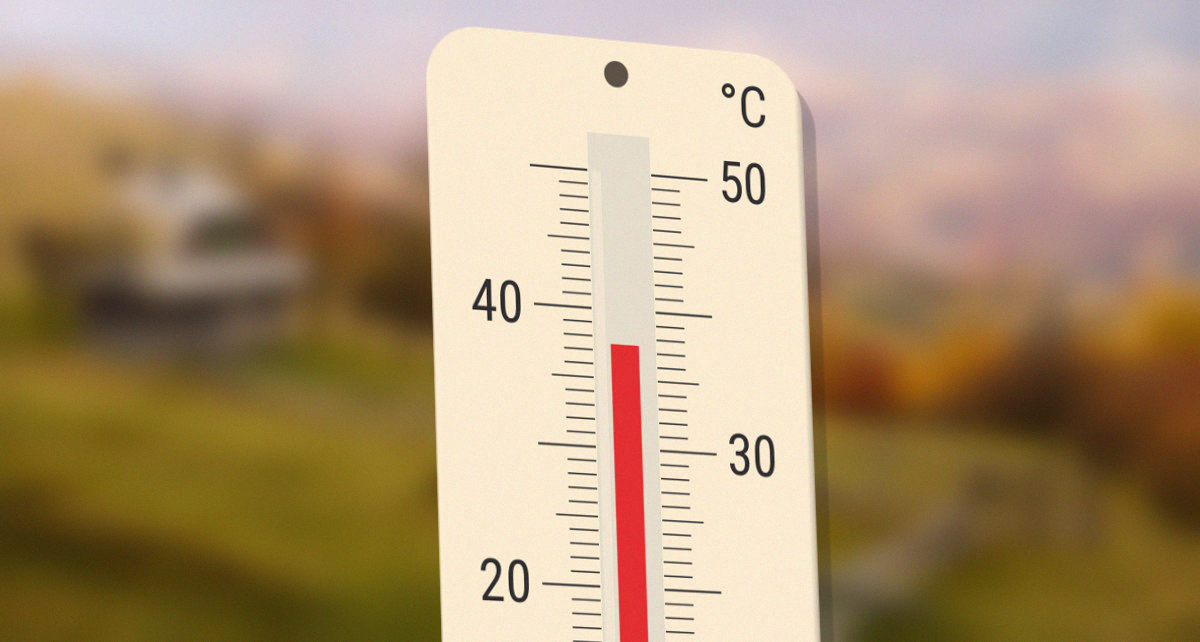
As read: 37.5°C
